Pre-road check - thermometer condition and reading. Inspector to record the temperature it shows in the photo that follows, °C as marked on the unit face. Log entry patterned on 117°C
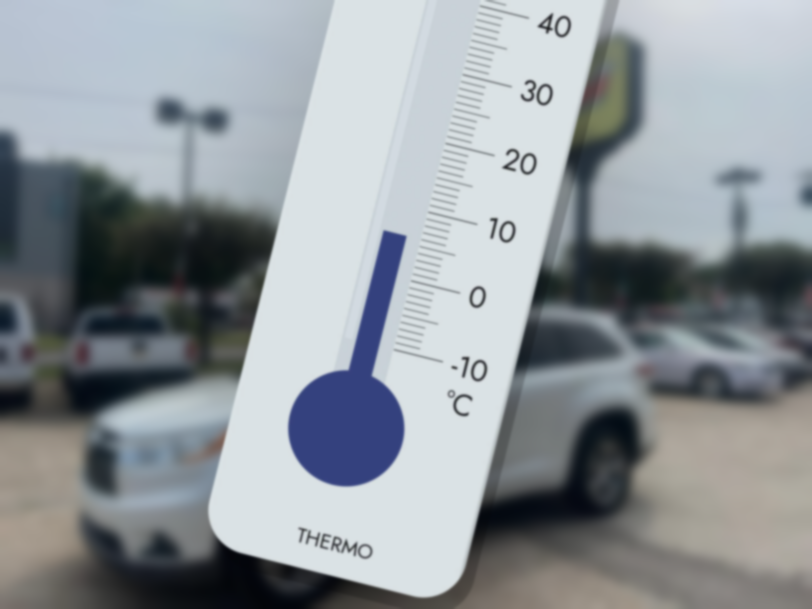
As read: 6°C
